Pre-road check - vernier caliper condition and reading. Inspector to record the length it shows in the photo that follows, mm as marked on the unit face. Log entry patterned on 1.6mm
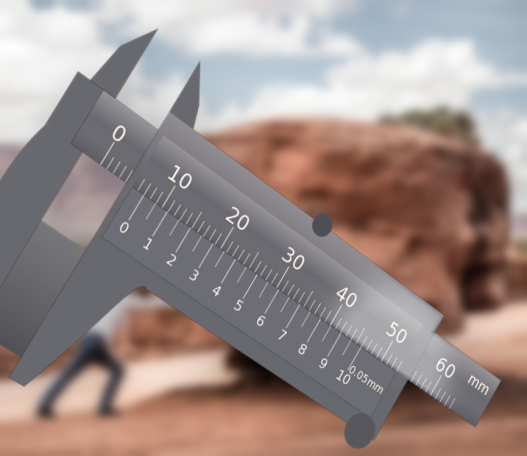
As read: 7.0mm
